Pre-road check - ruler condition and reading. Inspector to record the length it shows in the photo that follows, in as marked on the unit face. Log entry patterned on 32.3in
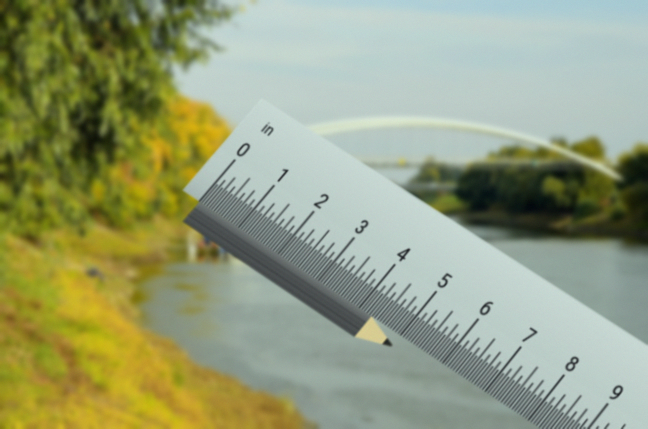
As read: 5in
